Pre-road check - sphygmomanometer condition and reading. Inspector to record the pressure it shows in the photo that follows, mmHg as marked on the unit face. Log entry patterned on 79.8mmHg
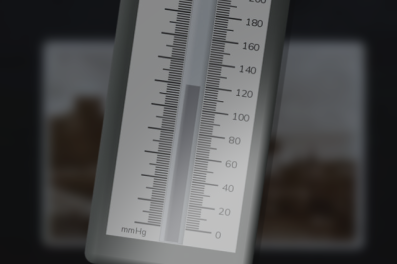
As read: 120mmHg
